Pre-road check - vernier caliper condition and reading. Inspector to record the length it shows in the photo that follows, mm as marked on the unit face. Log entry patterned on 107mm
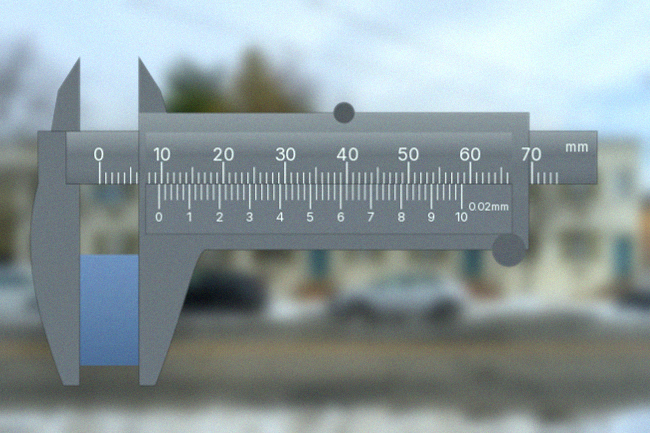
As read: 9.6mm
